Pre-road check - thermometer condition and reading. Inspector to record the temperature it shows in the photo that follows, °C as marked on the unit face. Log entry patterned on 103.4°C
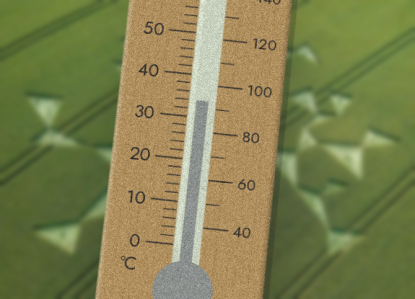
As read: 34°C
